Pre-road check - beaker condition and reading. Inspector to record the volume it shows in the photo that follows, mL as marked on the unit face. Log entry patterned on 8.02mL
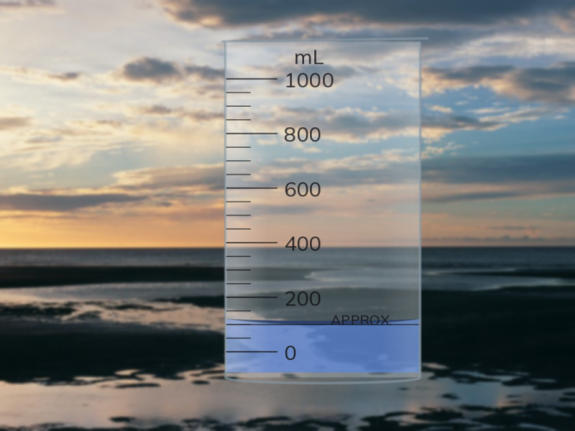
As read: 100mL
